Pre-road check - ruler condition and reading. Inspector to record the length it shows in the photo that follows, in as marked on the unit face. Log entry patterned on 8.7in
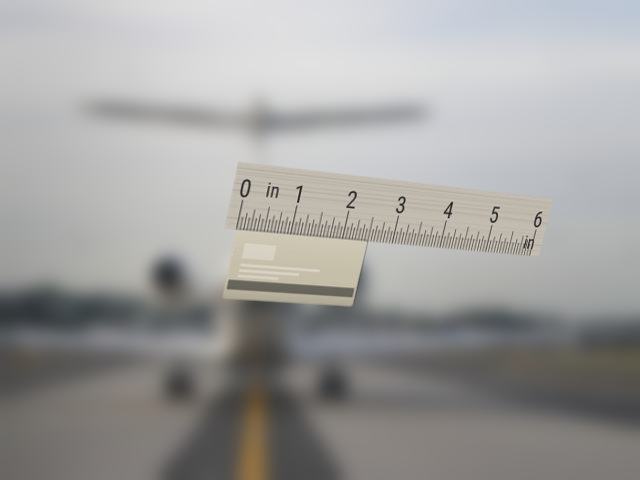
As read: 2.5in
